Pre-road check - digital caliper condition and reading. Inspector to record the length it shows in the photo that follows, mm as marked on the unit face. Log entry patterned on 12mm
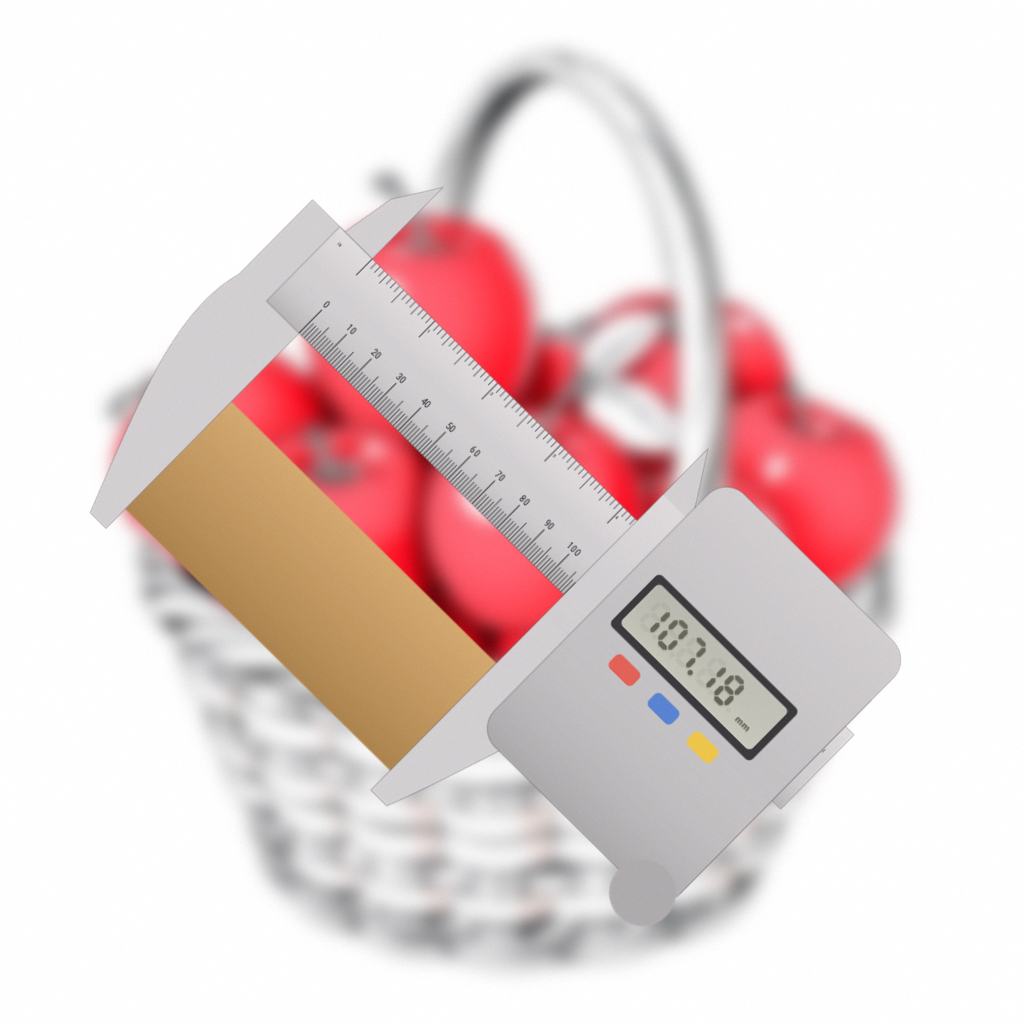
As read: 107.18mm
